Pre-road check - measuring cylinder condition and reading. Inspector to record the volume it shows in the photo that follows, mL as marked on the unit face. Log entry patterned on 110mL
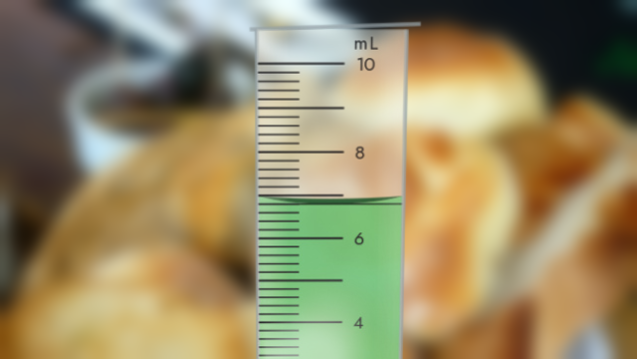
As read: 6.8mL
